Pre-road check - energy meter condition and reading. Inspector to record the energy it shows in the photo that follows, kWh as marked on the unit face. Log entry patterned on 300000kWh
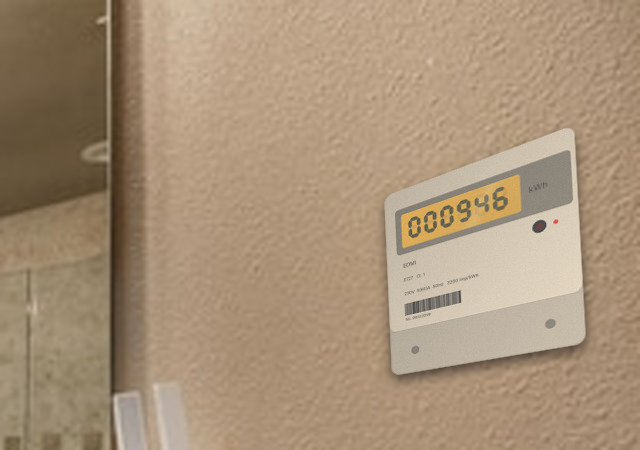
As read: 946kWh
